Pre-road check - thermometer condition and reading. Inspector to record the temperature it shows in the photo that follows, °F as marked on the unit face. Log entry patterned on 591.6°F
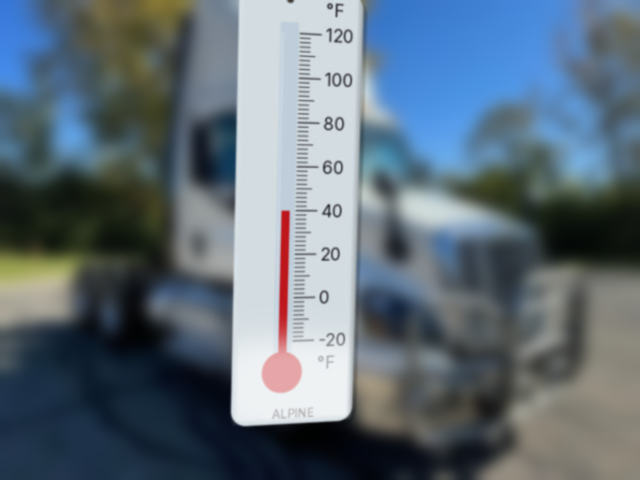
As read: 40°F
